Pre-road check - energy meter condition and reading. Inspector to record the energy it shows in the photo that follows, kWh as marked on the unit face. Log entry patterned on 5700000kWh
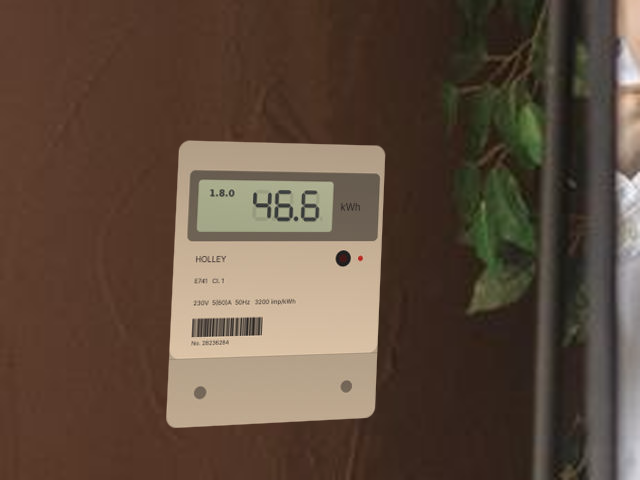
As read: 46.6kWh
